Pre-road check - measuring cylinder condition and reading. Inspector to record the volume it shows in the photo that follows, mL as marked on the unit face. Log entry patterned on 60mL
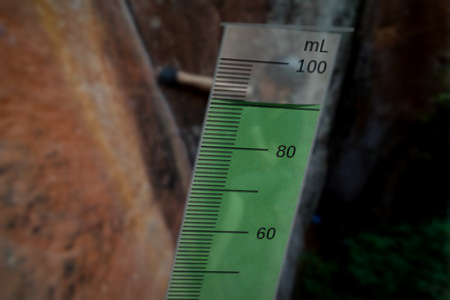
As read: 90mL
